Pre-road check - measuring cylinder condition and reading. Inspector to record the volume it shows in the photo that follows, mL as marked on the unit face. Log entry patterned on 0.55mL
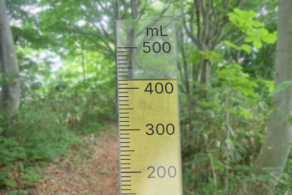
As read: 420mL
